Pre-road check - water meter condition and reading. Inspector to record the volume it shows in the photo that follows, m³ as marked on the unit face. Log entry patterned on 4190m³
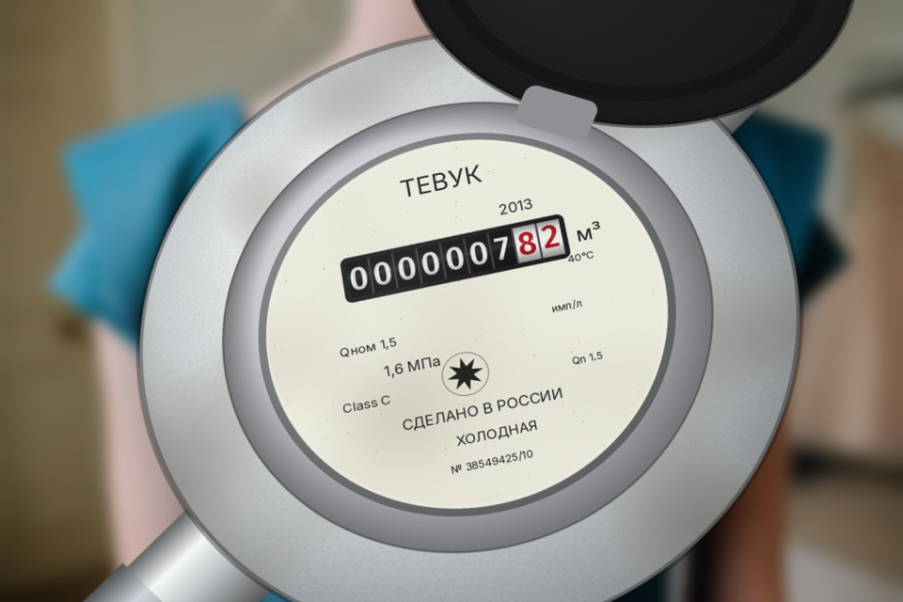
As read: 7.82m³
